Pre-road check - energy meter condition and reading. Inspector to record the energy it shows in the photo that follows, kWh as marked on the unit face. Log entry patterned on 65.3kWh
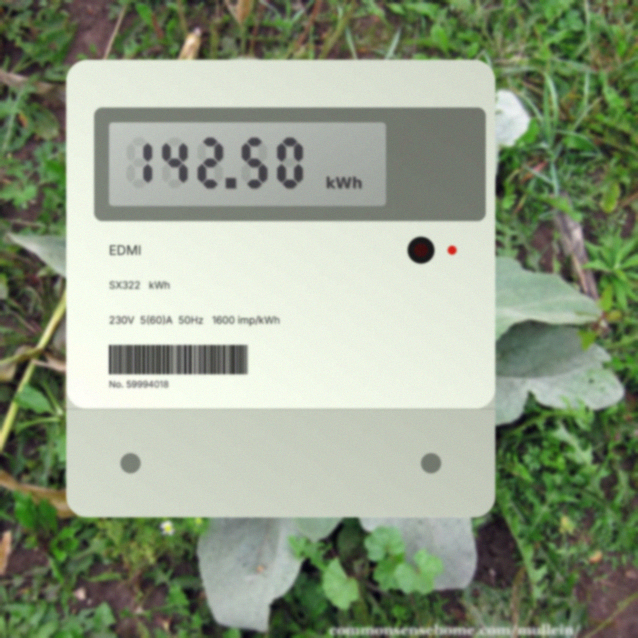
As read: 142.50kWh
